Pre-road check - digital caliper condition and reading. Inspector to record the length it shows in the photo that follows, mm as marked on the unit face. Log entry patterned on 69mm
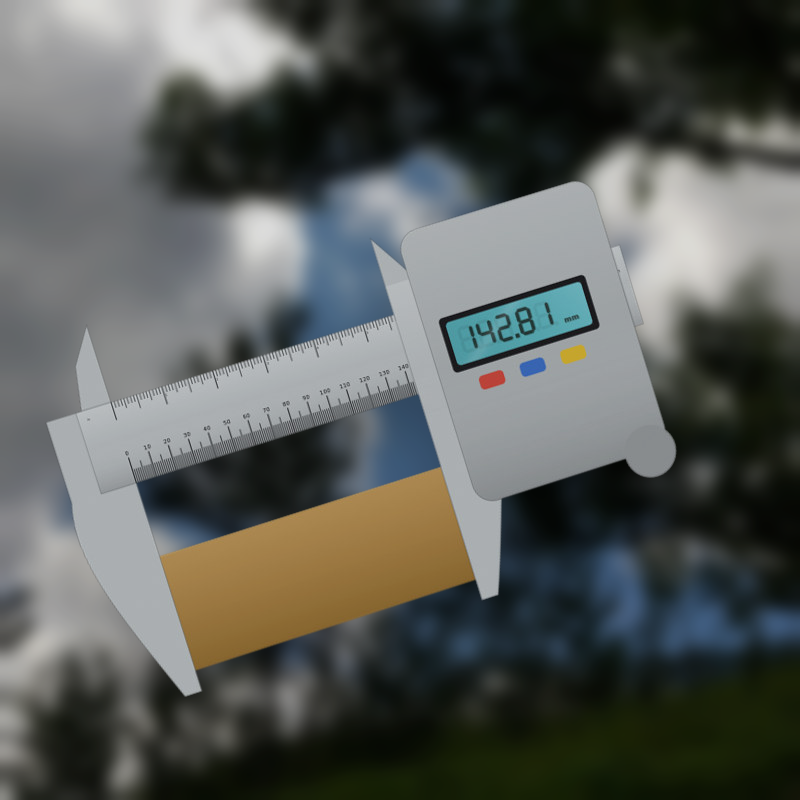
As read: 142.81mm
